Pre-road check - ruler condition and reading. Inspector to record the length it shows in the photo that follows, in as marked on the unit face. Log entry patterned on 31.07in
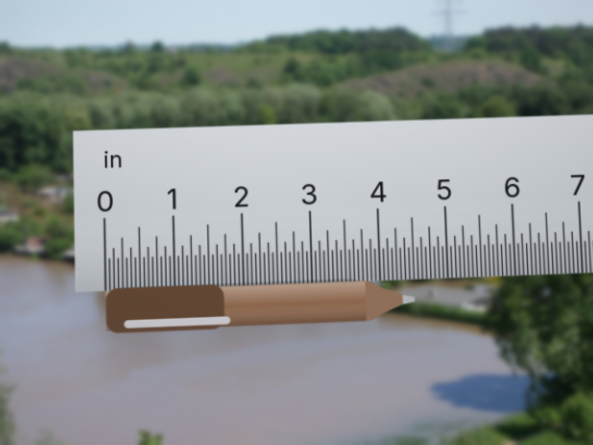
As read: 4.5in
